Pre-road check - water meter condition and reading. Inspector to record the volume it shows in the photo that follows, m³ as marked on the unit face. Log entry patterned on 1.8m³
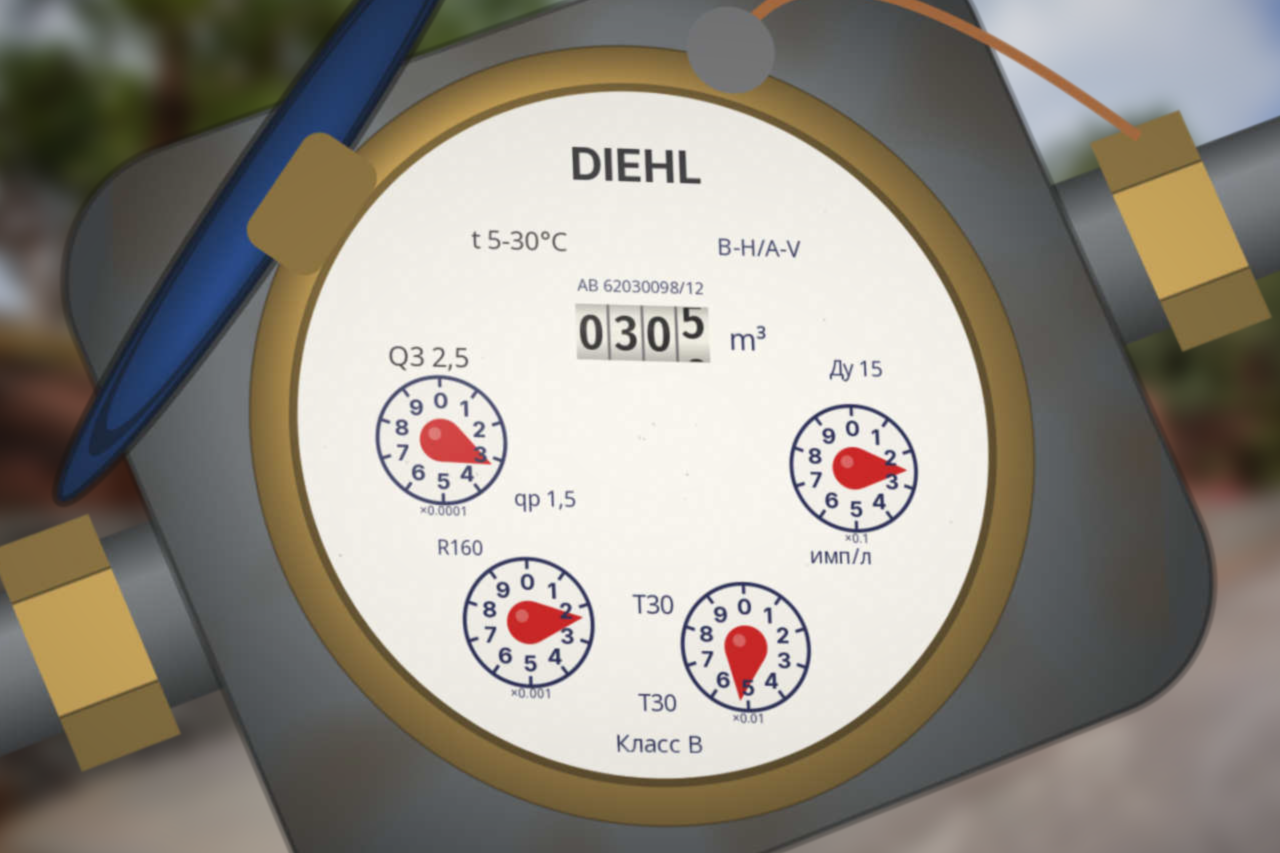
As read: 305.2523m³
